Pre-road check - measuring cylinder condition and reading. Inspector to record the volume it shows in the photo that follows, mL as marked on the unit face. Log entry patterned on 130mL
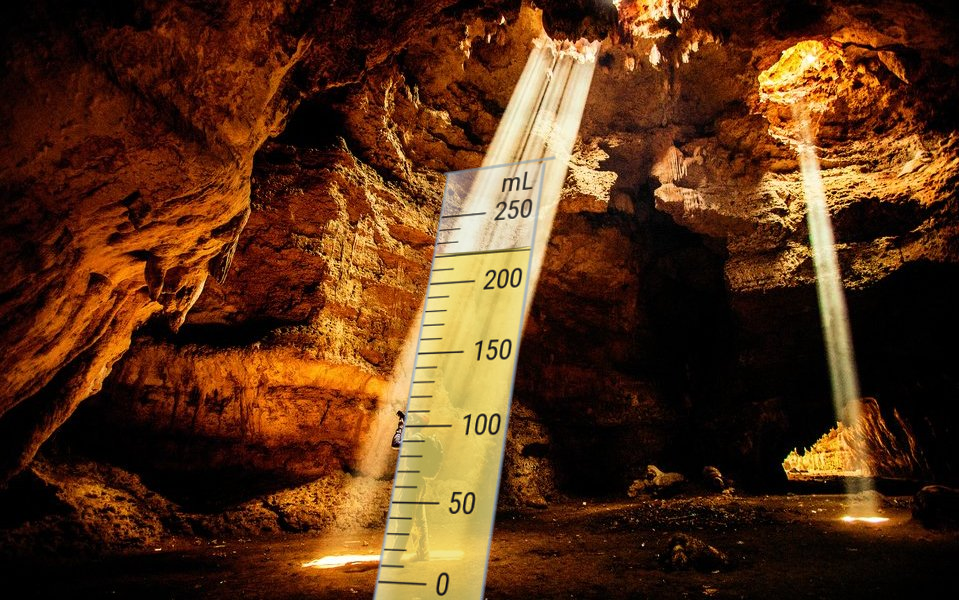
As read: 220mL
